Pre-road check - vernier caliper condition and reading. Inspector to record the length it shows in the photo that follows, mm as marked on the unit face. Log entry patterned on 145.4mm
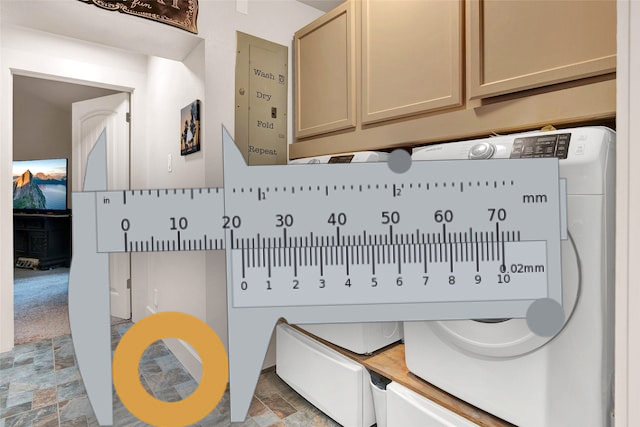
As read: 22.0mm
